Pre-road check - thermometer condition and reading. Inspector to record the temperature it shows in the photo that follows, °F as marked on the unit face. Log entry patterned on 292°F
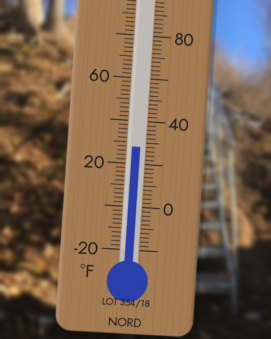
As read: 28°F
